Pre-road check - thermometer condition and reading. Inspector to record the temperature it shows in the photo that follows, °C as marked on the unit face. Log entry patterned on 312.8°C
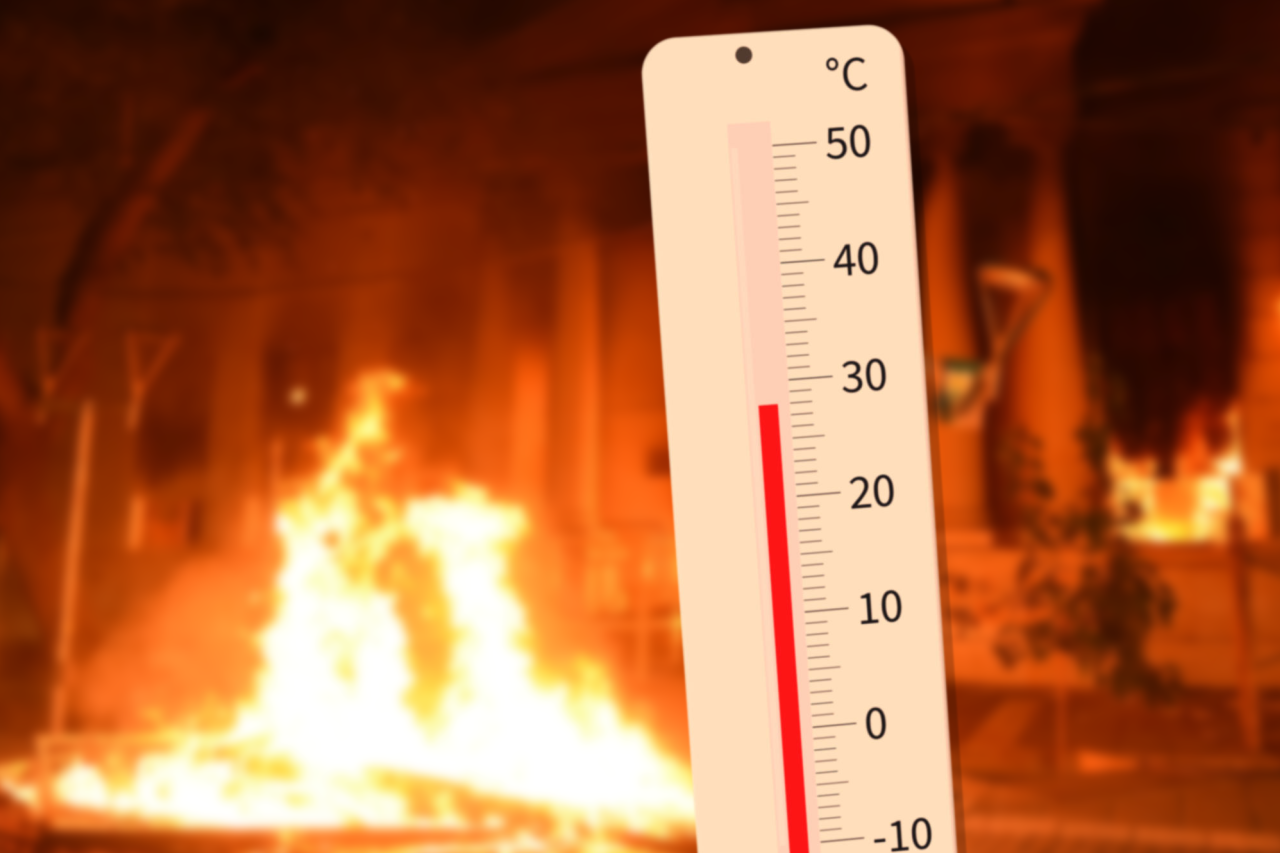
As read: 28°C
